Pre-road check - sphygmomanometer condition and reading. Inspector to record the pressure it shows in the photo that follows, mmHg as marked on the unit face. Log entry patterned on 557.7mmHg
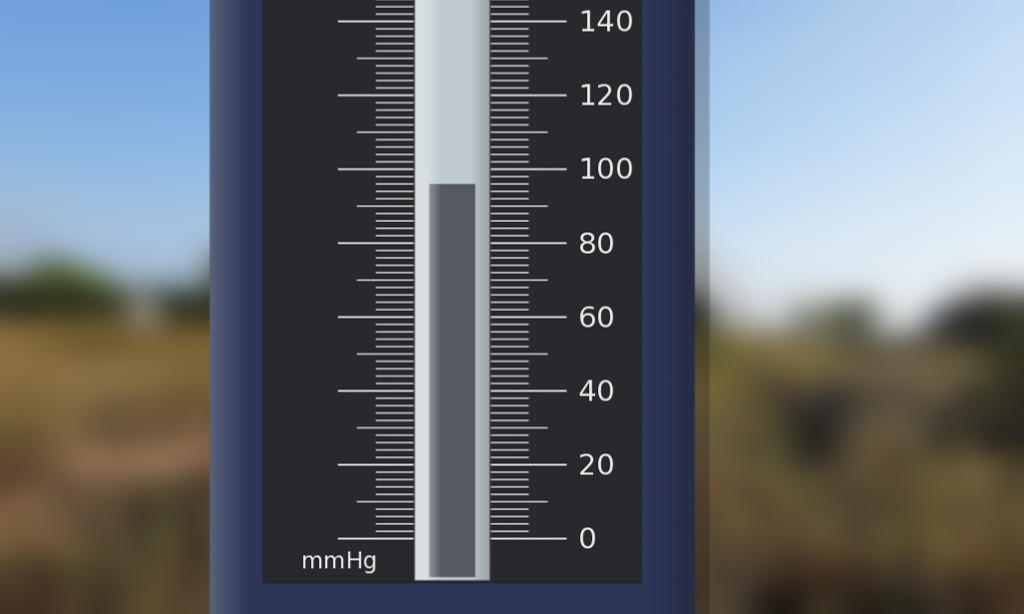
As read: 96mmHg
